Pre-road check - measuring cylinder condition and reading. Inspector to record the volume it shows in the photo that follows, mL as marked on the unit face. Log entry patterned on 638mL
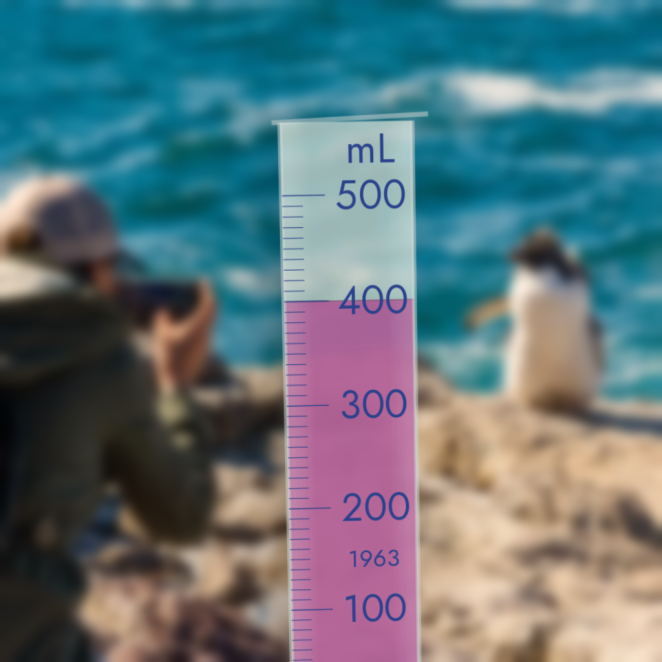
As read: 400mL
